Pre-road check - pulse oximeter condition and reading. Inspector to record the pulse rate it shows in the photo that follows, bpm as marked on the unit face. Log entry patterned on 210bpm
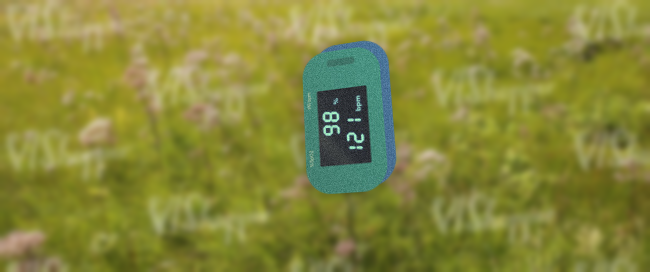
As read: 121bpm
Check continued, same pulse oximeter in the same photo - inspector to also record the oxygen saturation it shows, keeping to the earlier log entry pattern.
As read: 98%
